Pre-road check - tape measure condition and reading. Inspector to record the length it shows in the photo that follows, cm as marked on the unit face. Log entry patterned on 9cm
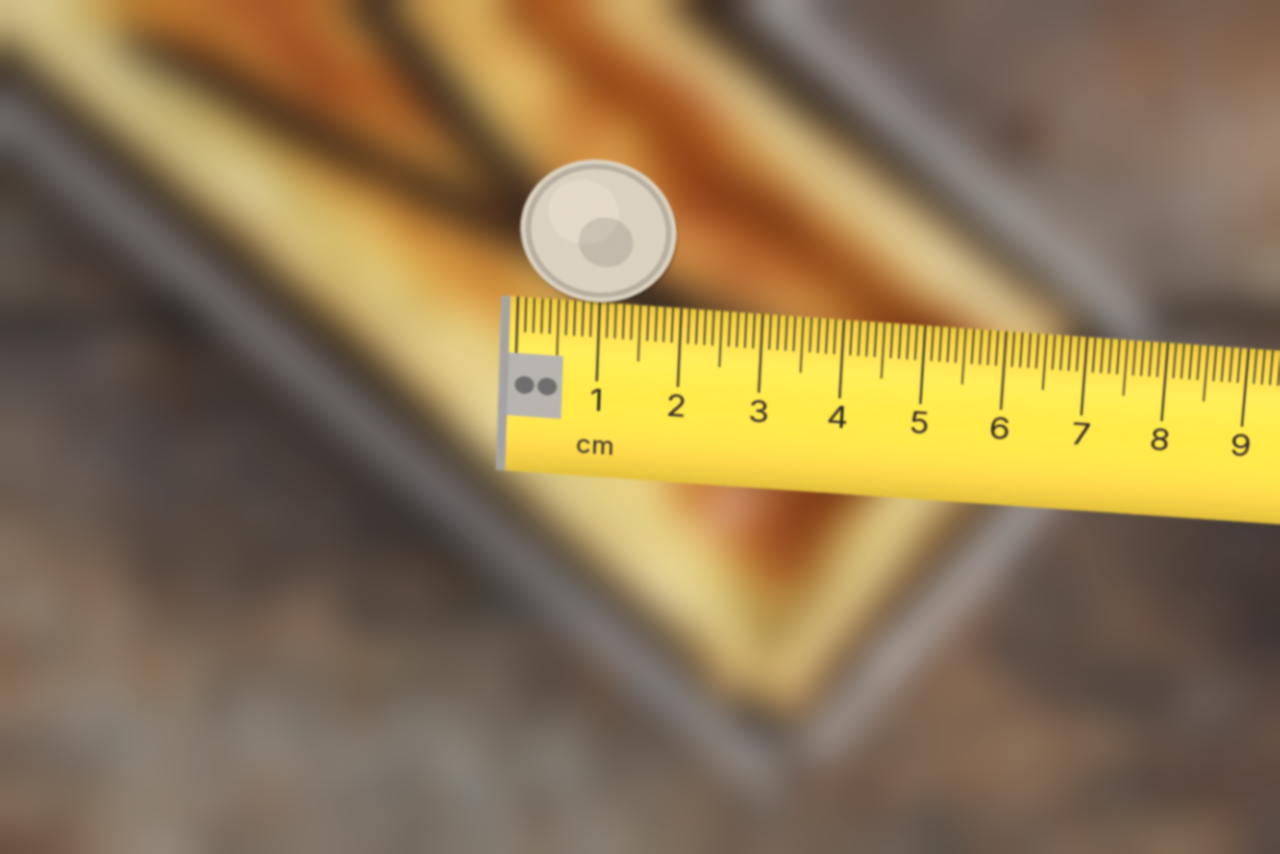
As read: 1.9cm
